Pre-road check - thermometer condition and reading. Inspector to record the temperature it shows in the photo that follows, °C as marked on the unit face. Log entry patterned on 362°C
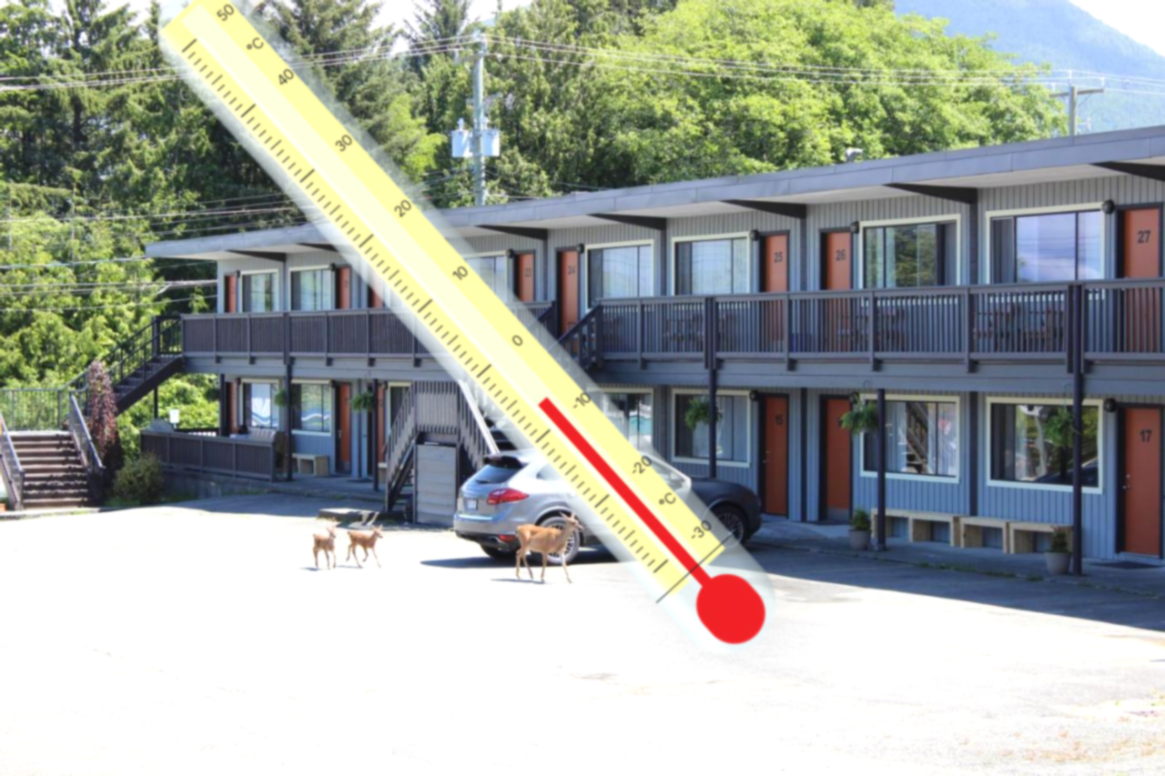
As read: -7°C
